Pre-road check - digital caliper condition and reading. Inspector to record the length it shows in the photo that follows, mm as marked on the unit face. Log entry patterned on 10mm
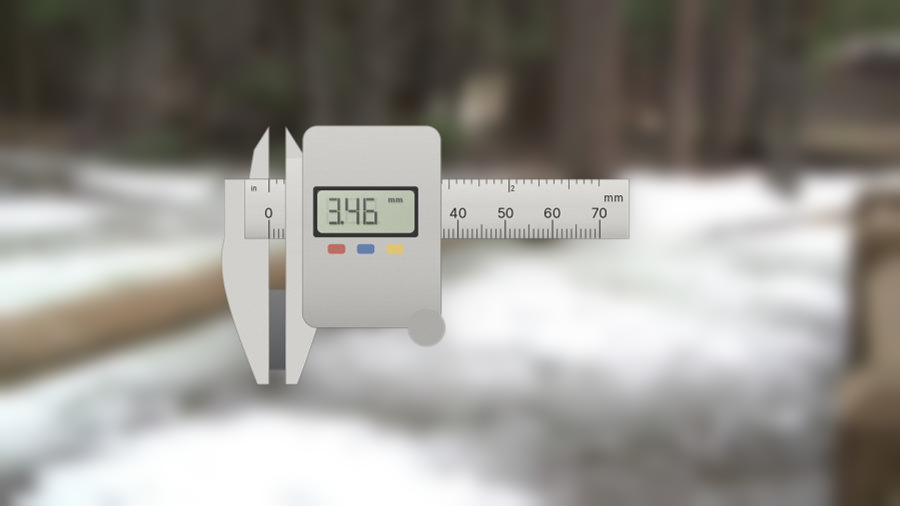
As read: 3.46mm
